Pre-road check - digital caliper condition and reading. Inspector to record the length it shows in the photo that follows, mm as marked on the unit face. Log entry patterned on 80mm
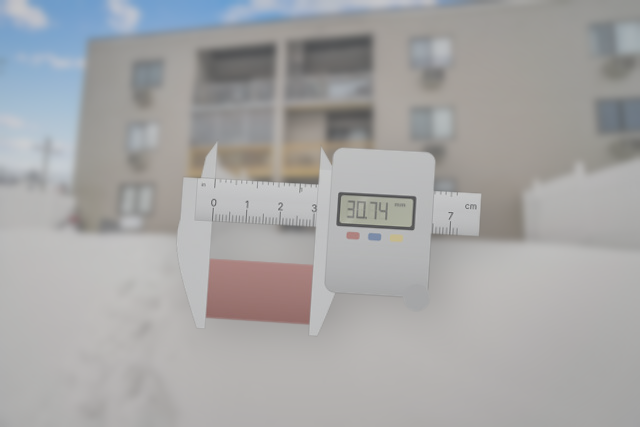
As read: 30.74mm
